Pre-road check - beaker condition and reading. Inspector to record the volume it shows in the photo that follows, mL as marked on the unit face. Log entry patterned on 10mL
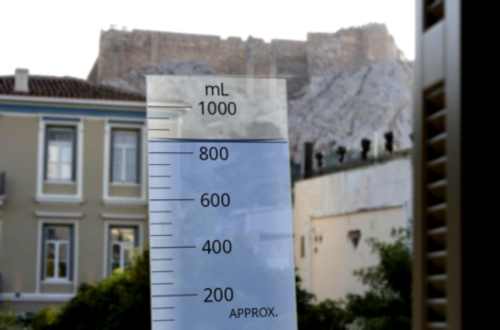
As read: 850mL
